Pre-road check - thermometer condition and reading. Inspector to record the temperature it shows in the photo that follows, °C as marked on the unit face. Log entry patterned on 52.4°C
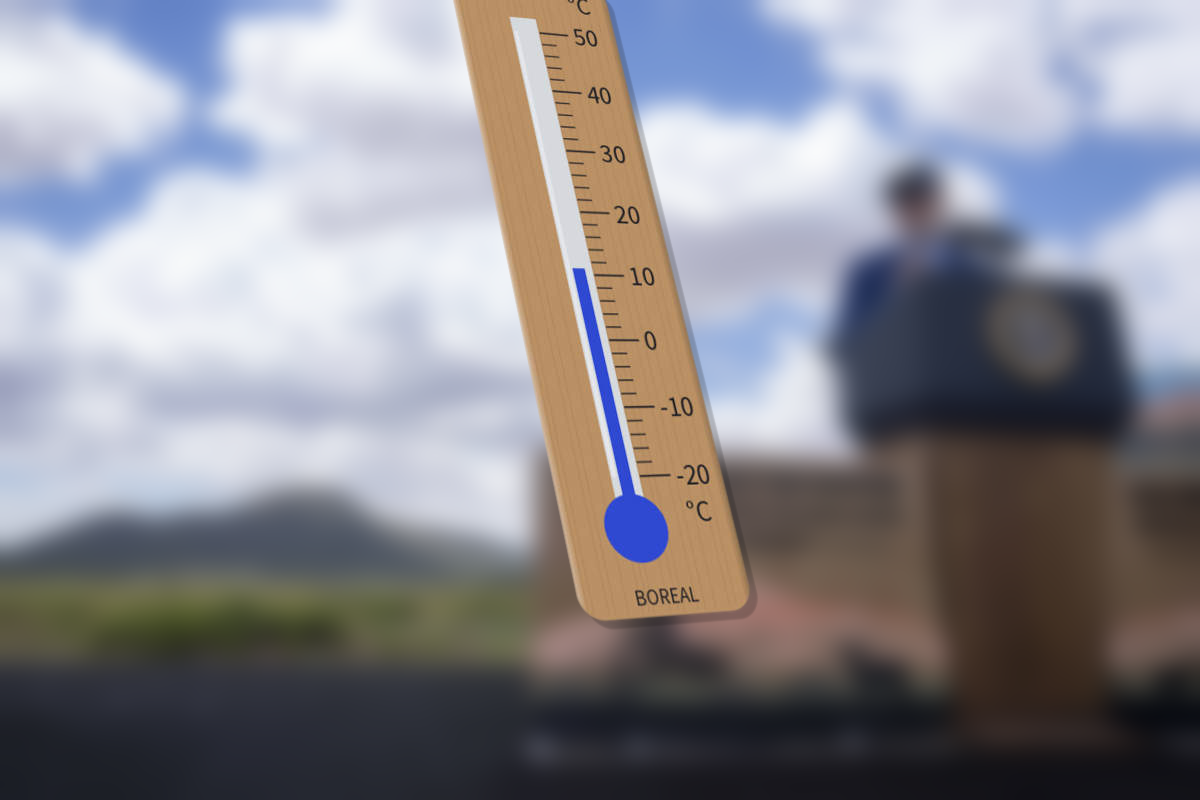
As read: 11°C
